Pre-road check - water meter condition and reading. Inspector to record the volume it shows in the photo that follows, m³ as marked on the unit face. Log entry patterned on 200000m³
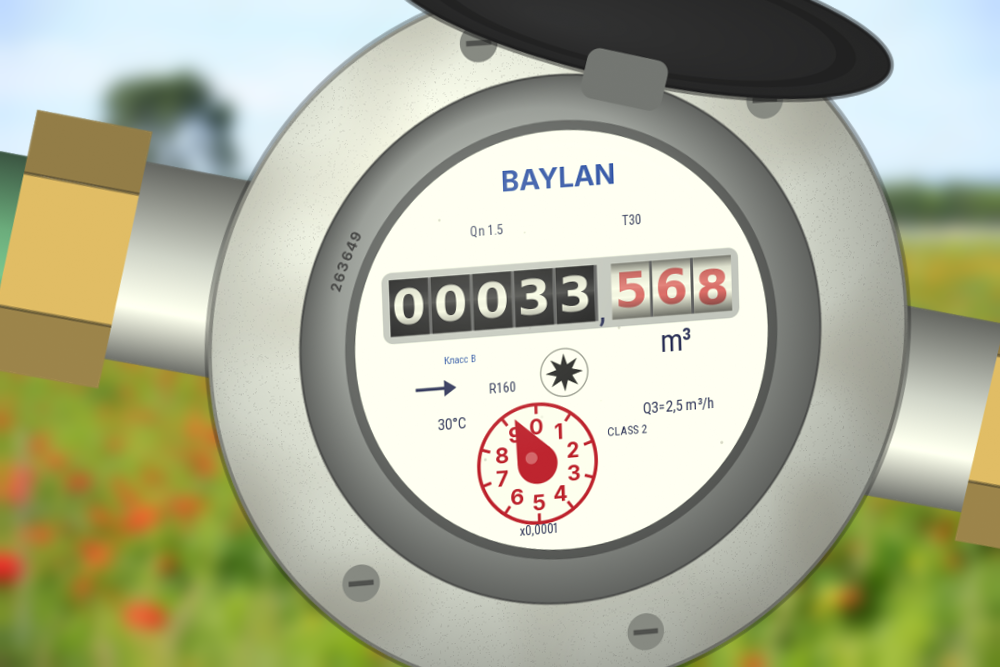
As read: 33.5679m³
